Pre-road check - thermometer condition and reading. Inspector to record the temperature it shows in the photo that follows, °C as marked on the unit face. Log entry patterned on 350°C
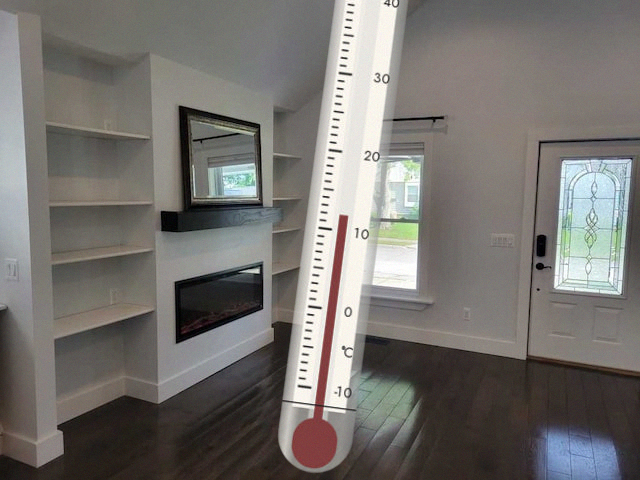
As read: 12°C
